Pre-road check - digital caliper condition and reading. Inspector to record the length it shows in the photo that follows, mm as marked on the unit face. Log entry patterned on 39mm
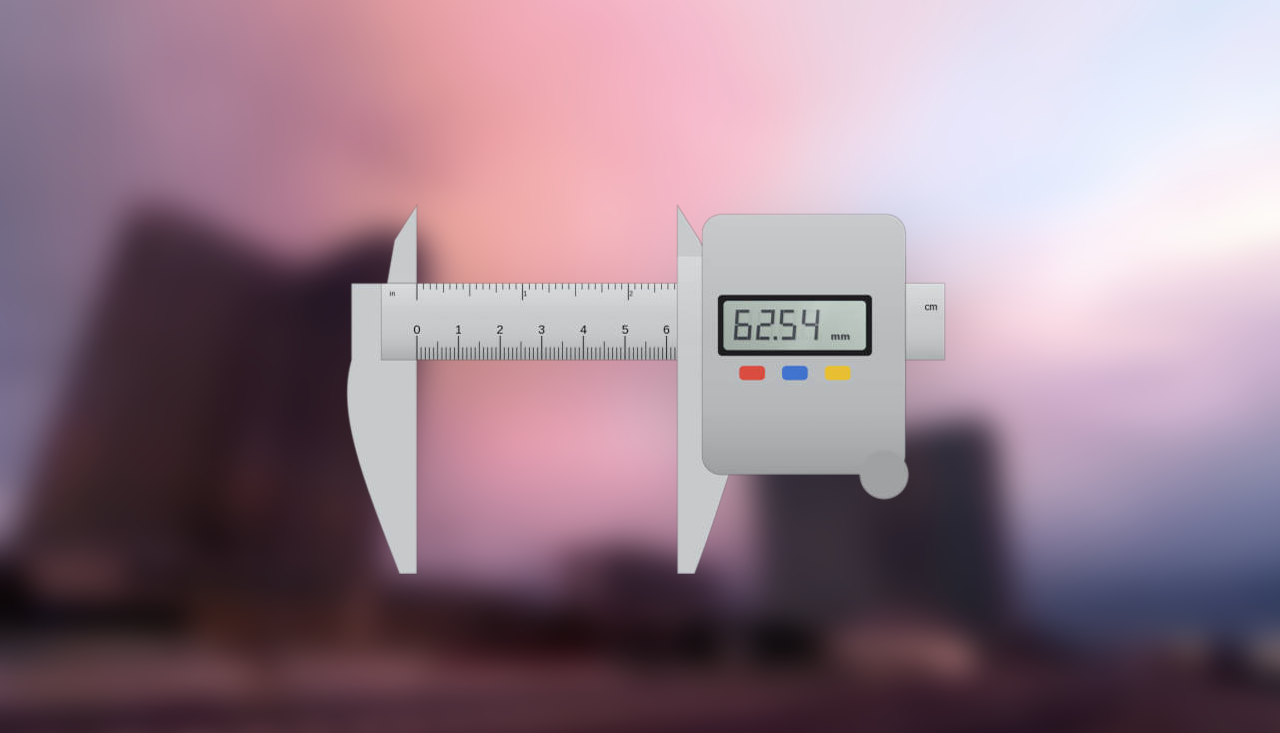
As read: 62.54mm
